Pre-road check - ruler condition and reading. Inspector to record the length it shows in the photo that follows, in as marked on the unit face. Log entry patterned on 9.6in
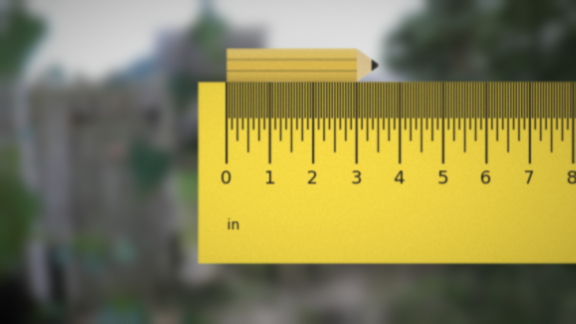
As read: 3.5in
